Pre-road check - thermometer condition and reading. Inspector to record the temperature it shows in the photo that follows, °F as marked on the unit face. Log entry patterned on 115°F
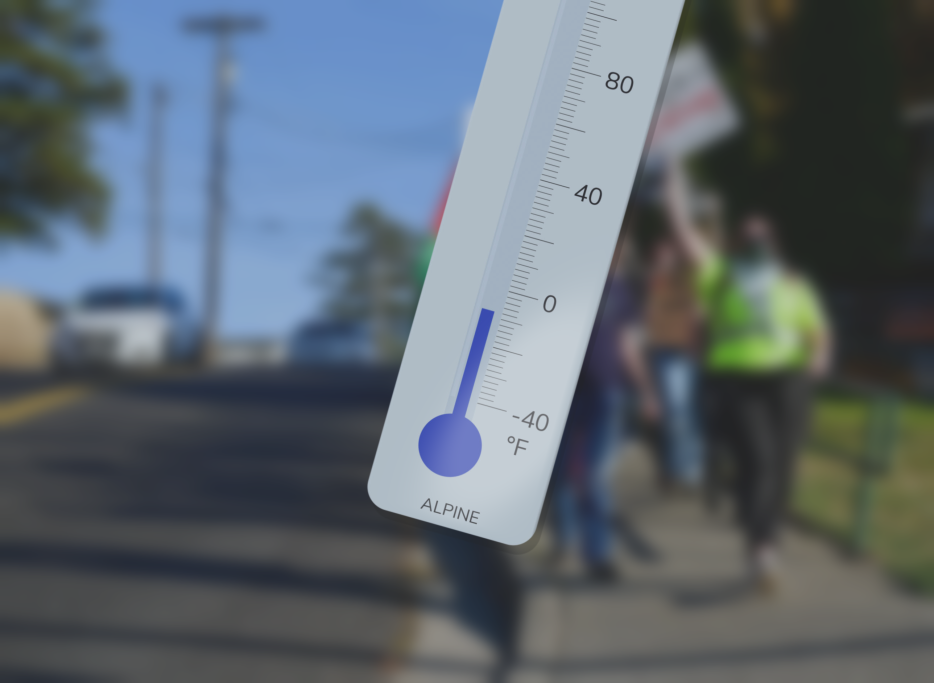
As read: -8°F
